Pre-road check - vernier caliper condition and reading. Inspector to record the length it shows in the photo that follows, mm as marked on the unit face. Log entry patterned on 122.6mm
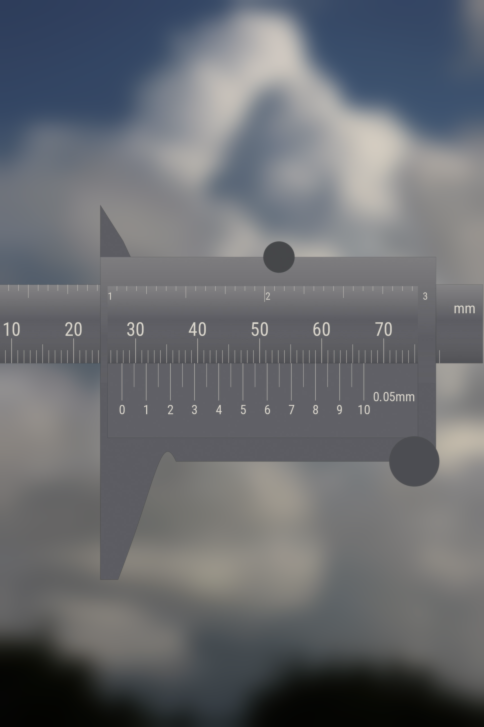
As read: 27.8mm
